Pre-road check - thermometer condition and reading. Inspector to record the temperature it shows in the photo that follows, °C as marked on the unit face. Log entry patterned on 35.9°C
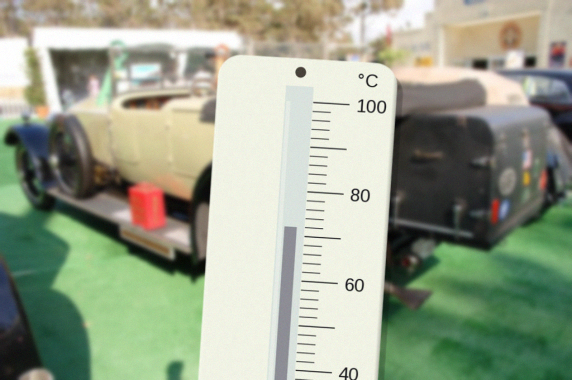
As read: 72°C
